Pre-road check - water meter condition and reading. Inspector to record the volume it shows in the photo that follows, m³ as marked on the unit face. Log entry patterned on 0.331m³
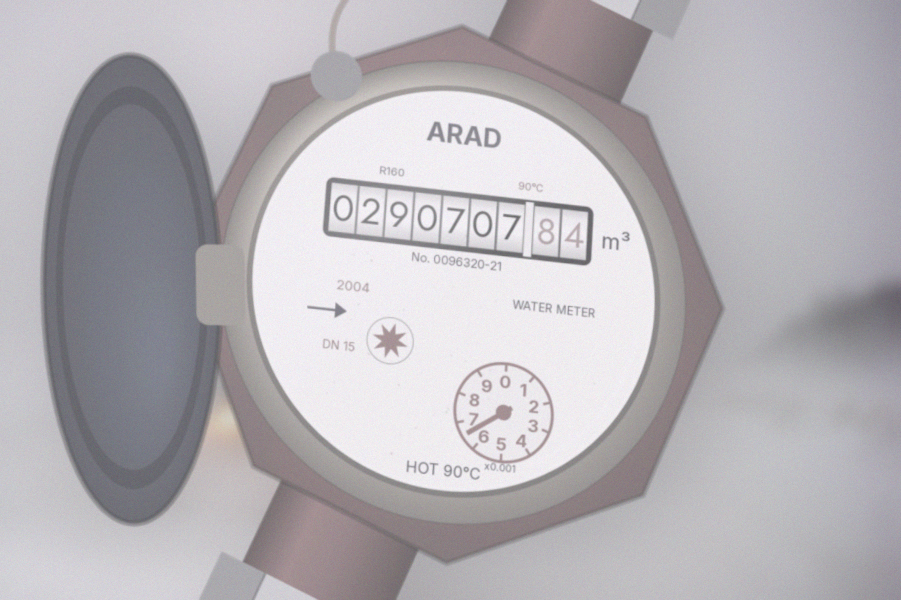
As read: 290707.846m³
